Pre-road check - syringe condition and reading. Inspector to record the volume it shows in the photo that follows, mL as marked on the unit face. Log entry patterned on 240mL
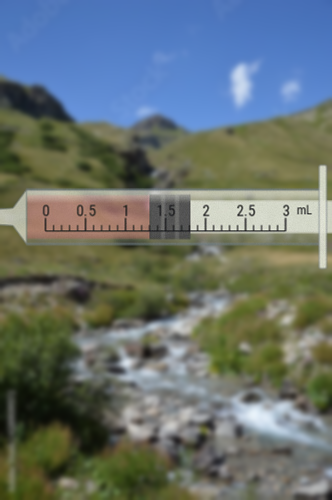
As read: 1.3mL
